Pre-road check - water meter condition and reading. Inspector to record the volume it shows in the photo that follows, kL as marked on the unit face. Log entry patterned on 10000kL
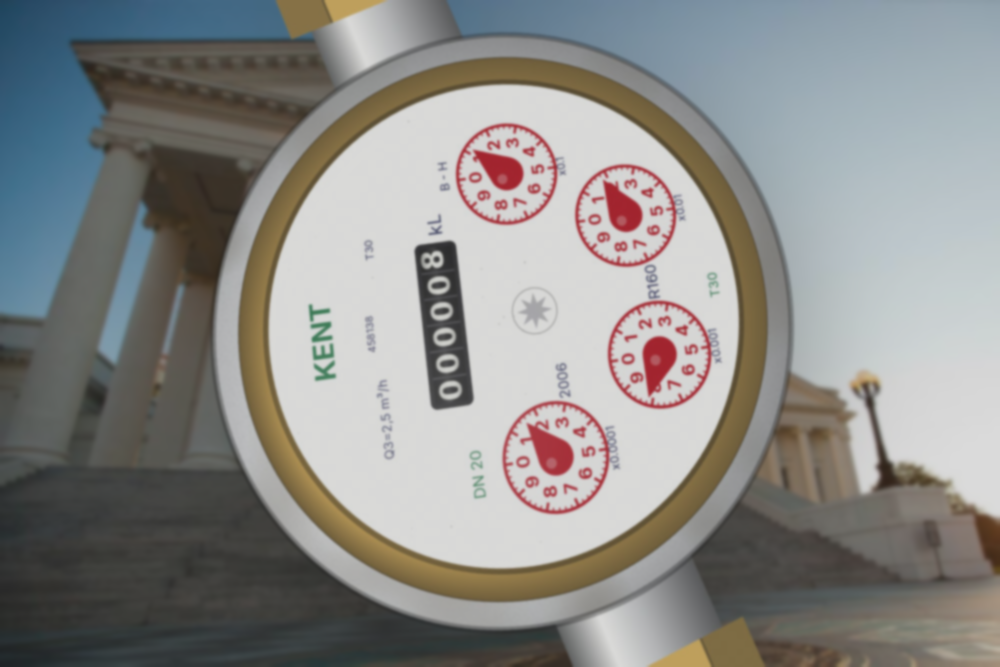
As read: 8.1181kL
